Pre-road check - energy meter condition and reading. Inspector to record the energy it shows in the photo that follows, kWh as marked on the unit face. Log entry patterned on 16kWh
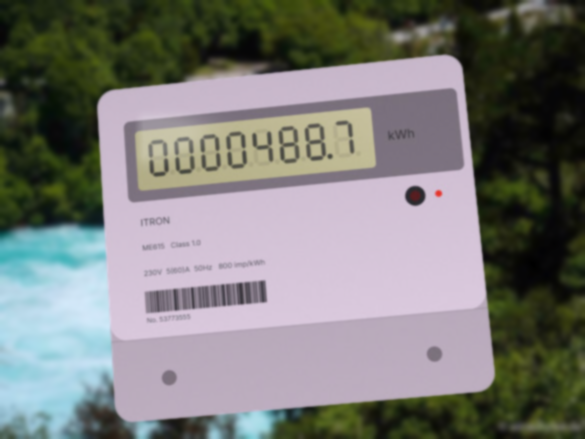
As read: 488.7kWh
